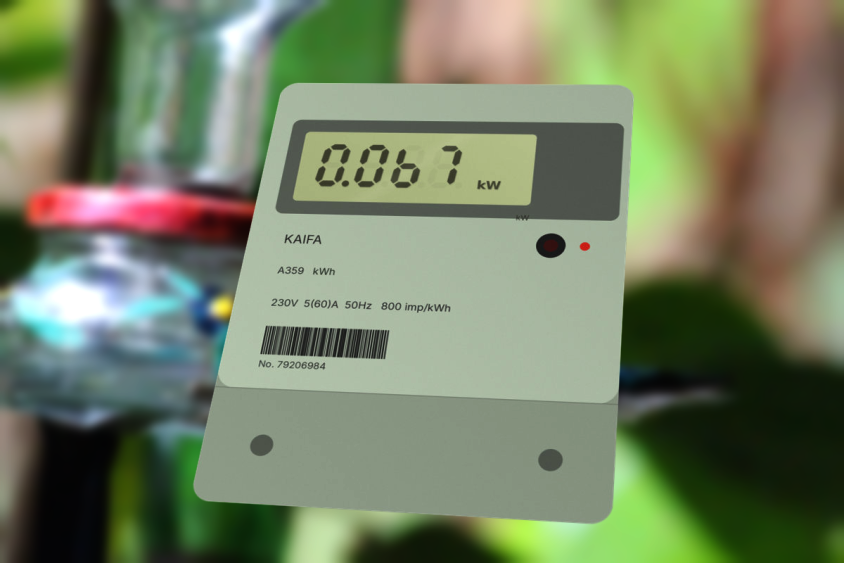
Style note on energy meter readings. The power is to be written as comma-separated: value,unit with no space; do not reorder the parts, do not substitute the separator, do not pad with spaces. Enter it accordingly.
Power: 0.067,kW
